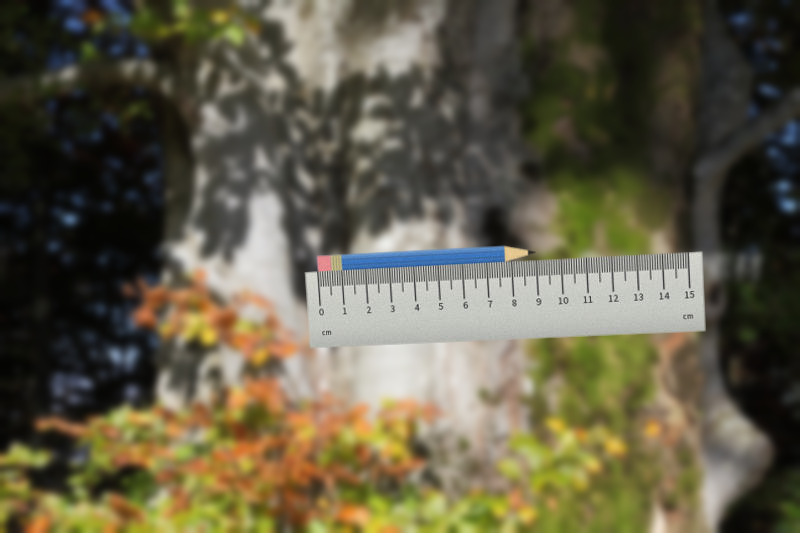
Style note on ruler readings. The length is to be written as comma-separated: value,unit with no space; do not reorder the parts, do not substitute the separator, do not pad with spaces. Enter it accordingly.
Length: 9,cm
